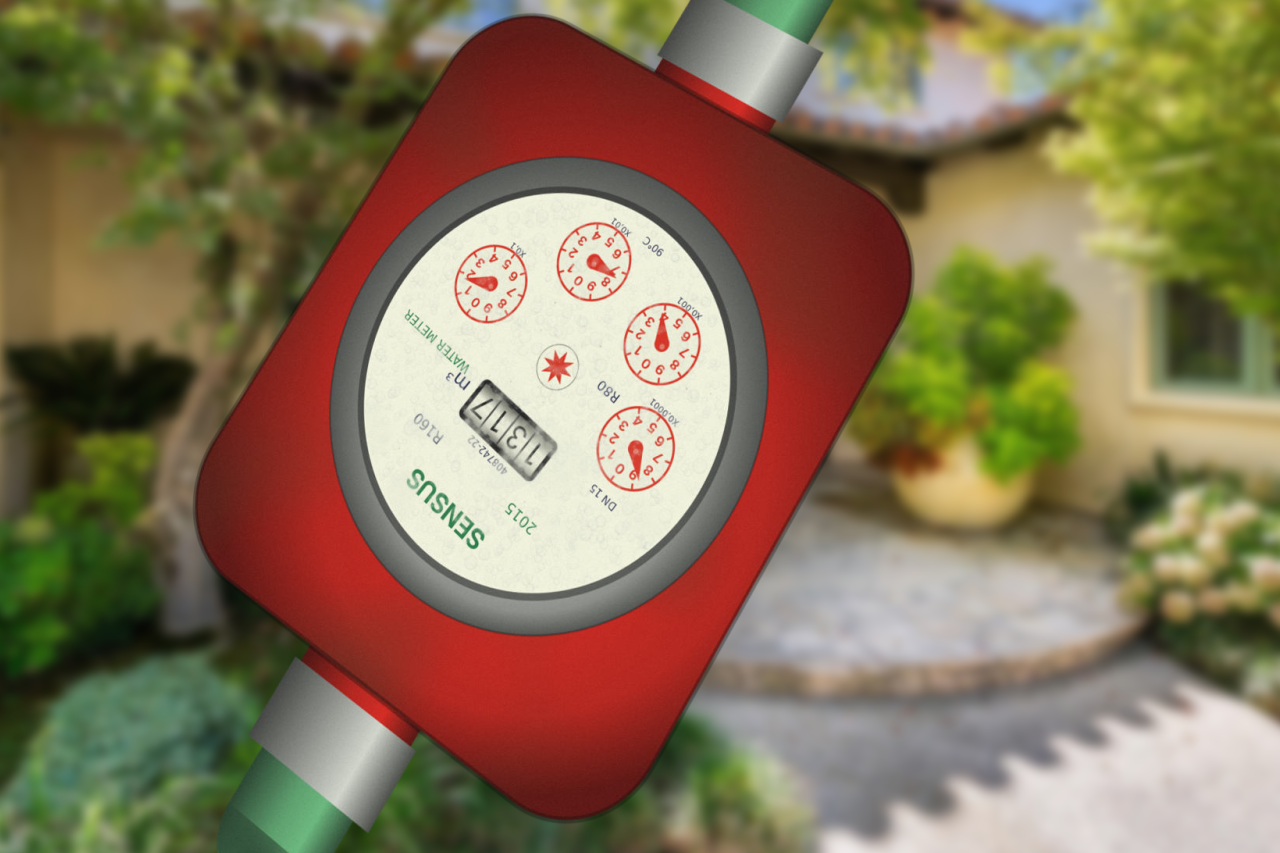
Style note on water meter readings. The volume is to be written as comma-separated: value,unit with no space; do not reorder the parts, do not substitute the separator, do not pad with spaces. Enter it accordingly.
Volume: 1317.1738,m³
